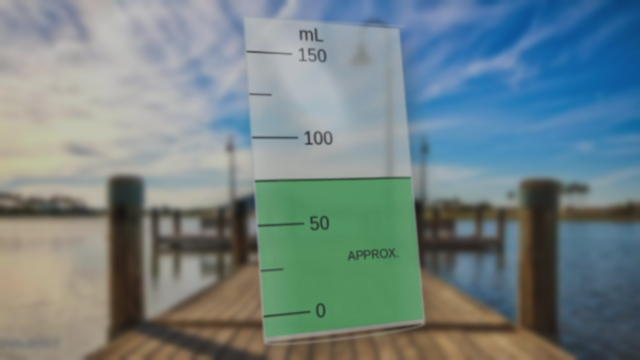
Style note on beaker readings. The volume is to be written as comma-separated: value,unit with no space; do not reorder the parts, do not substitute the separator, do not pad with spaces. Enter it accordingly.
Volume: 75,mL
